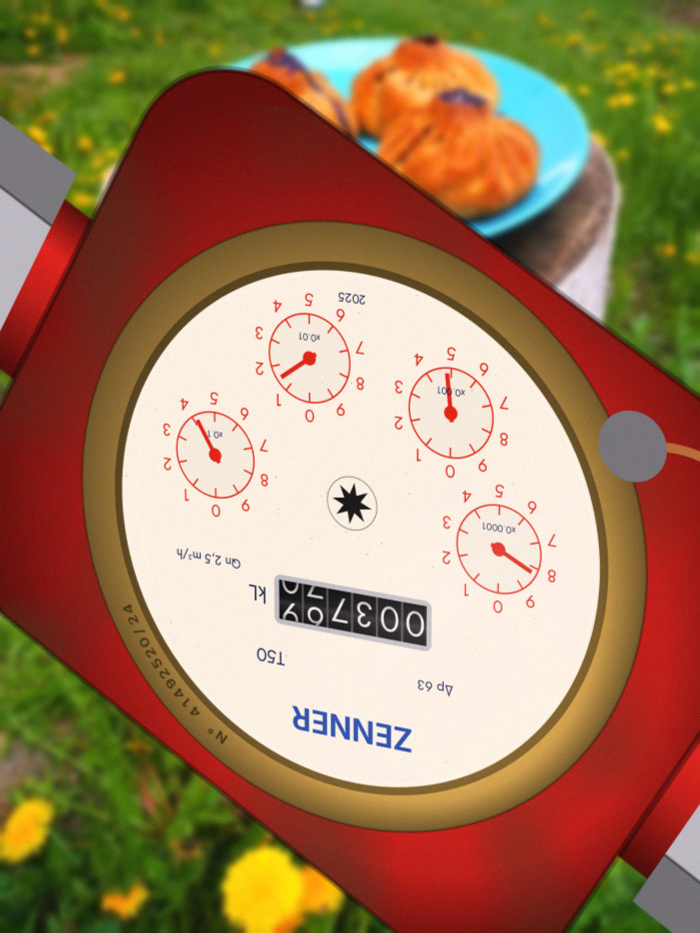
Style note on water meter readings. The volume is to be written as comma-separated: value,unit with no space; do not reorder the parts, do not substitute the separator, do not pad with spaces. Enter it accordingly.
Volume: 3769.4148,kL
